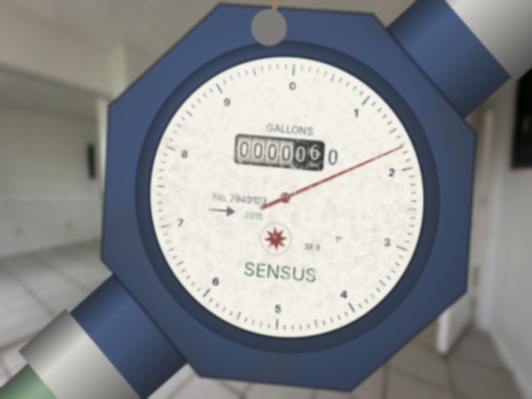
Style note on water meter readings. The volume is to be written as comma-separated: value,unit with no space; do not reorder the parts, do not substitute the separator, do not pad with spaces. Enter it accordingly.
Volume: 61.7,gal
